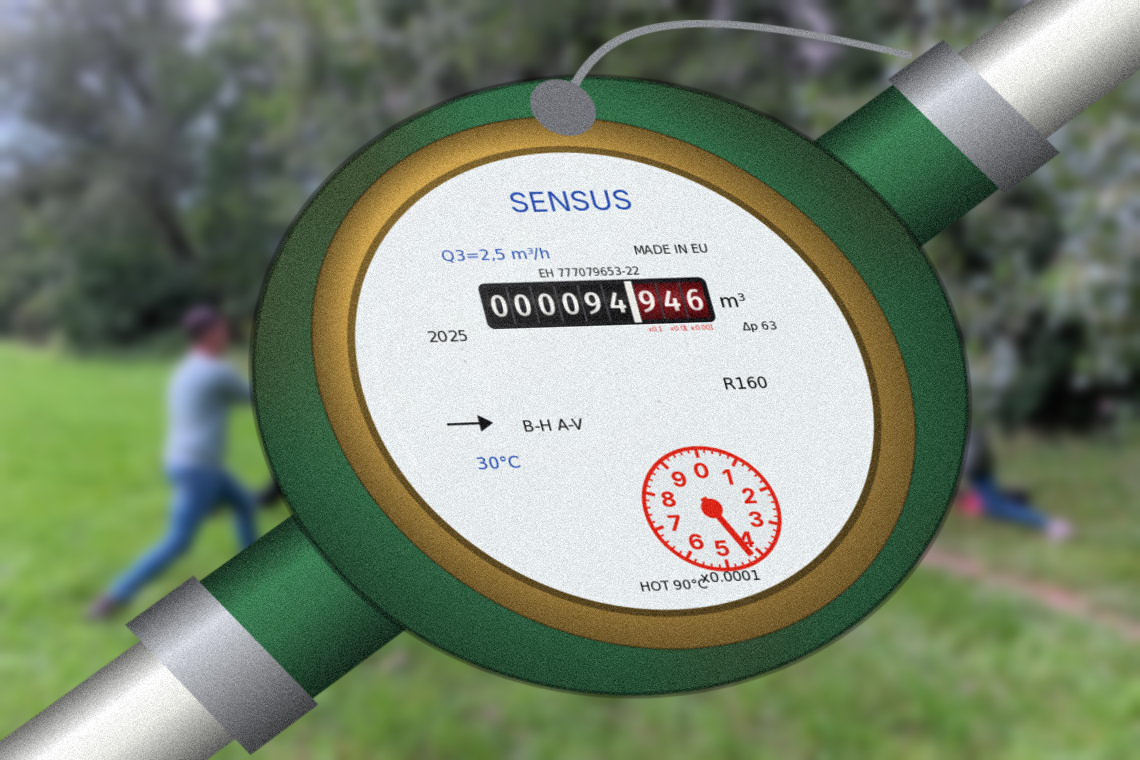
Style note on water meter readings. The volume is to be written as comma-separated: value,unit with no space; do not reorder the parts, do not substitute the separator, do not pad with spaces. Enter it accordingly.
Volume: 94.9464,m³
